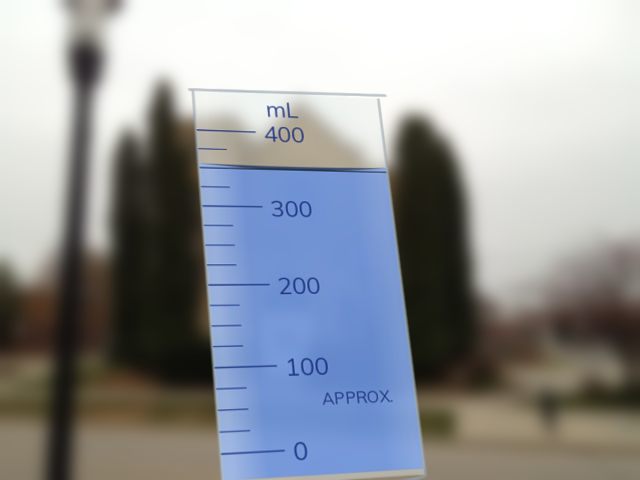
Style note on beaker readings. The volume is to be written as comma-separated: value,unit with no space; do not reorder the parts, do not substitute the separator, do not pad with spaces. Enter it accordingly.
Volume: 350,mL
